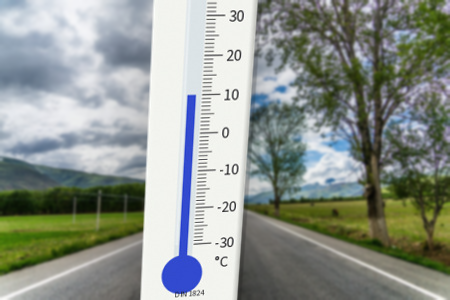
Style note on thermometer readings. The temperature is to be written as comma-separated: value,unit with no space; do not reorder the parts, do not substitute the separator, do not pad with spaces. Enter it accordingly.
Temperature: 10,°C
